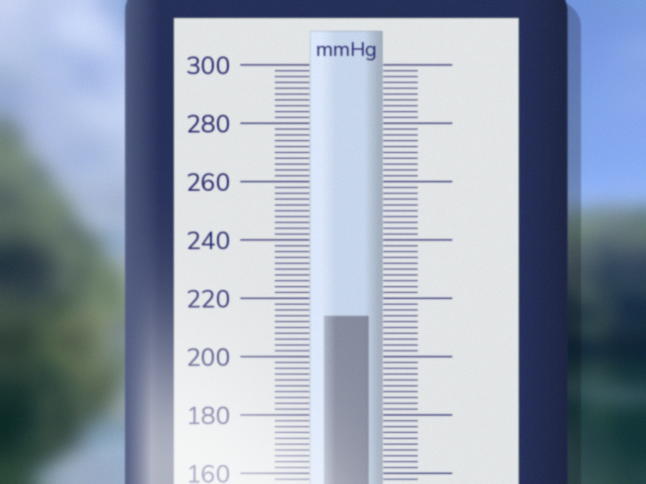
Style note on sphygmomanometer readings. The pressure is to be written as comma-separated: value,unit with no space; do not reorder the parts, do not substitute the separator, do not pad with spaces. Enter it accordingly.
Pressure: 214,mmHg
